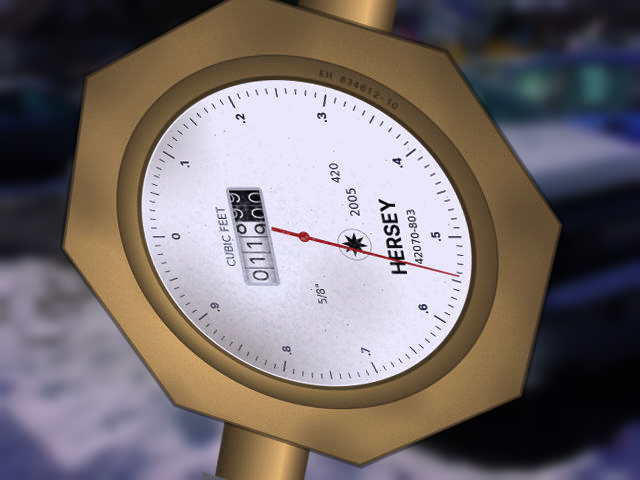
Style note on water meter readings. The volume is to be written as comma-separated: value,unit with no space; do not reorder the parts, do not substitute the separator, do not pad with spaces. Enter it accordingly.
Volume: 11899.54,ft³
